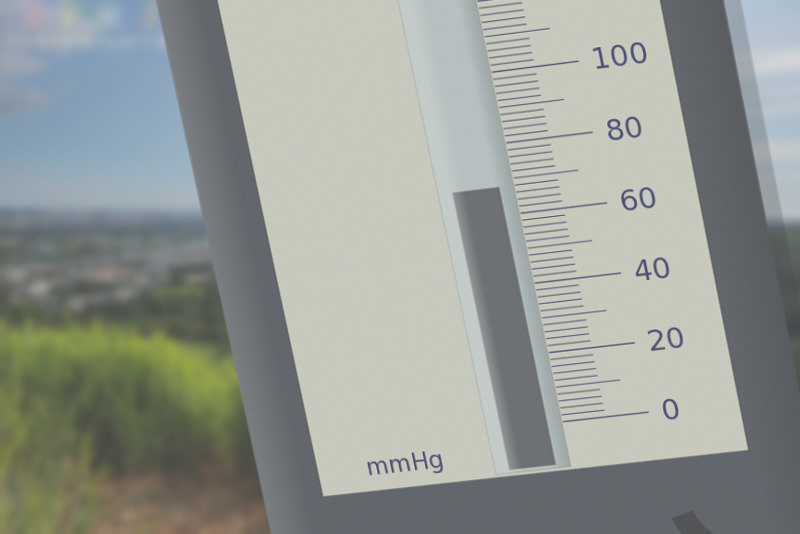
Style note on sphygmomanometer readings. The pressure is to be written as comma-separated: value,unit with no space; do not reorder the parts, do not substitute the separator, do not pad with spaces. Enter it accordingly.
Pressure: 68,mmHg
